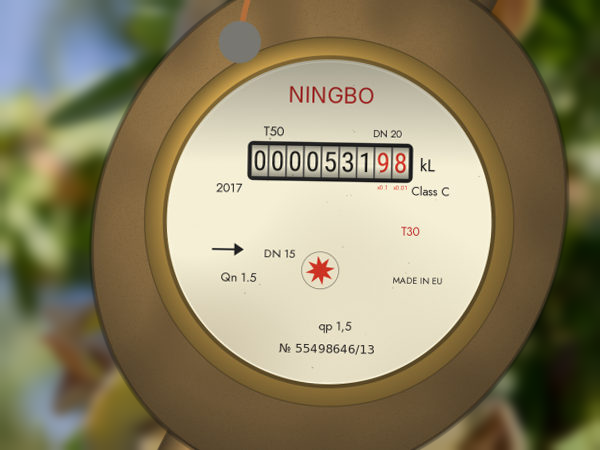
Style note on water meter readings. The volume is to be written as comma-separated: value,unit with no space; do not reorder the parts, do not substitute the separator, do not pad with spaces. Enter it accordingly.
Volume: 531.98,kL
